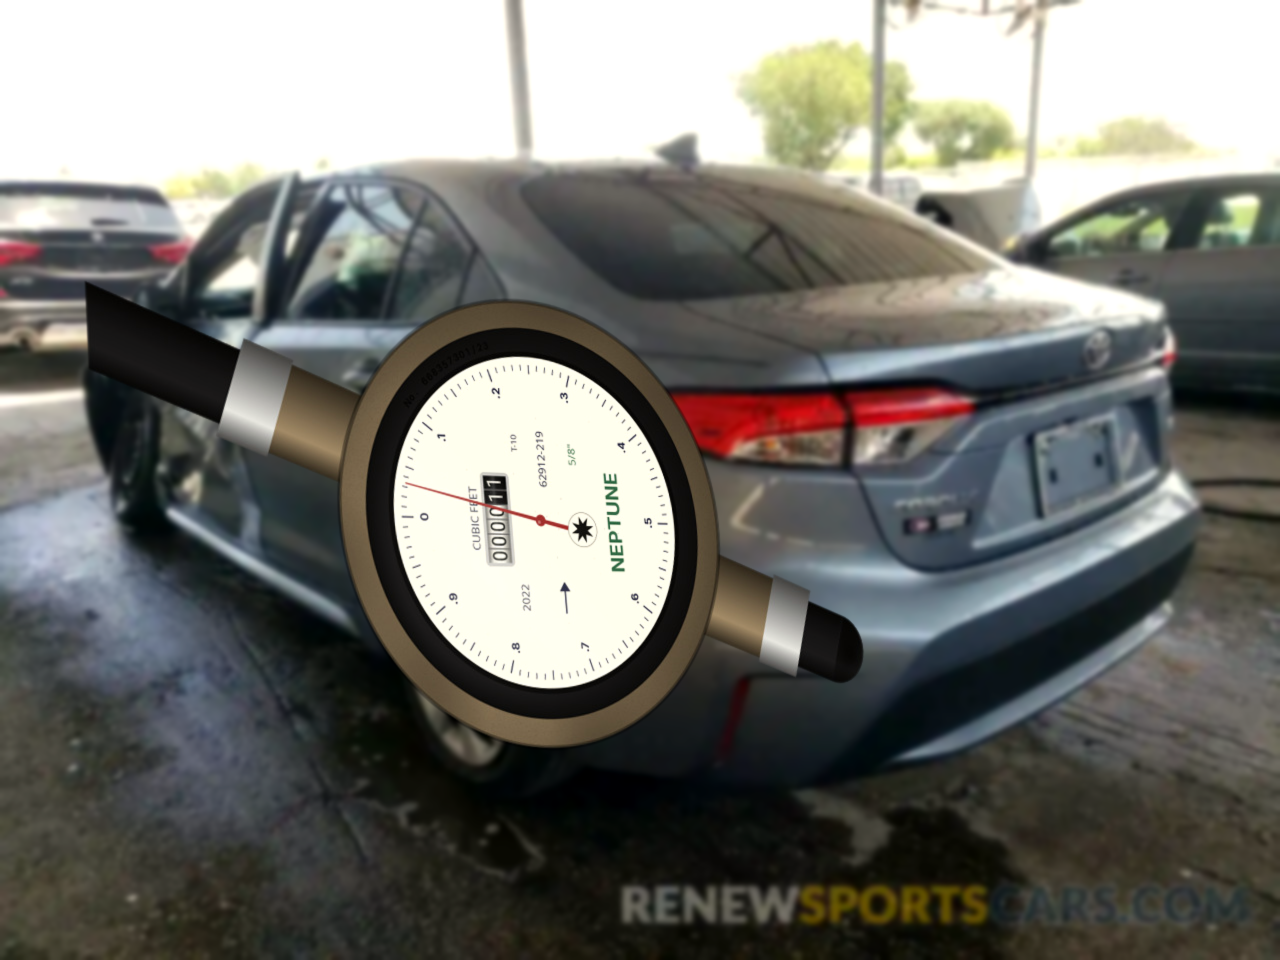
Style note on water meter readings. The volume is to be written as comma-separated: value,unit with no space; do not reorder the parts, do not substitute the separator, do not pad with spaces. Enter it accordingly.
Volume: 11.03,ft³
